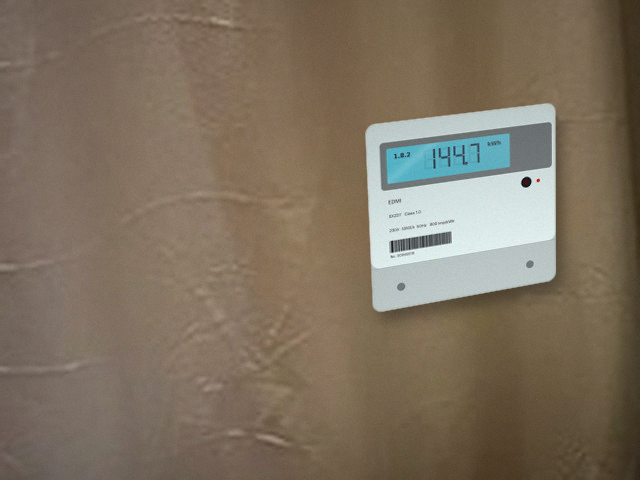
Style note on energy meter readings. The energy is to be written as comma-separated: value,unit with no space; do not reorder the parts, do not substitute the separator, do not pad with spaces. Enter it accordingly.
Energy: 144.7,kWh
